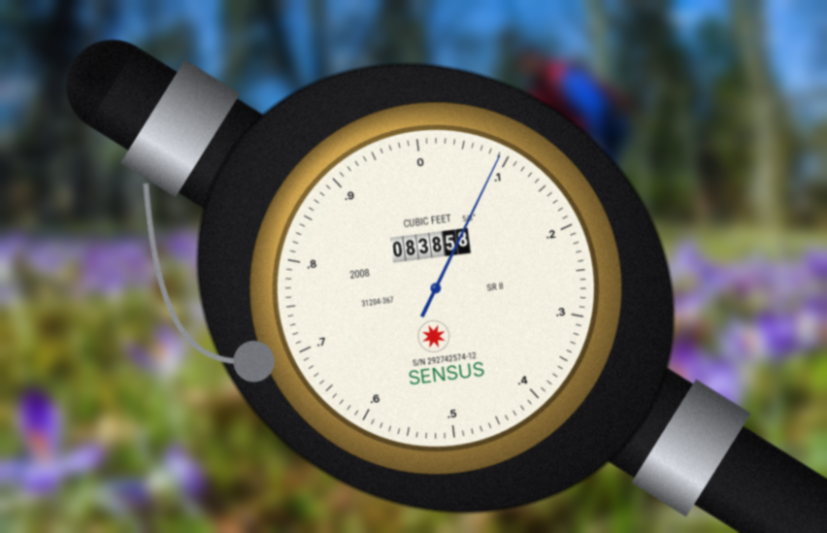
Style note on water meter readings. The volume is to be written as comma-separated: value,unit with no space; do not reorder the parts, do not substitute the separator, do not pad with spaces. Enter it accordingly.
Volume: 83858.09,ft³
